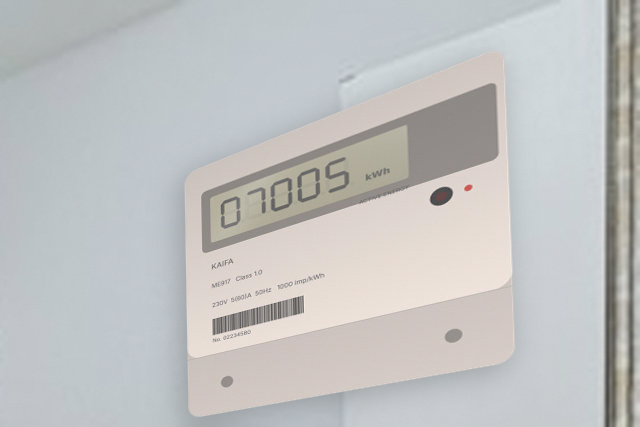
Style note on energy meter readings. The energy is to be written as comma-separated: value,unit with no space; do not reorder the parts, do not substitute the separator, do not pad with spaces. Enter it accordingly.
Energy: 7005,kWh
